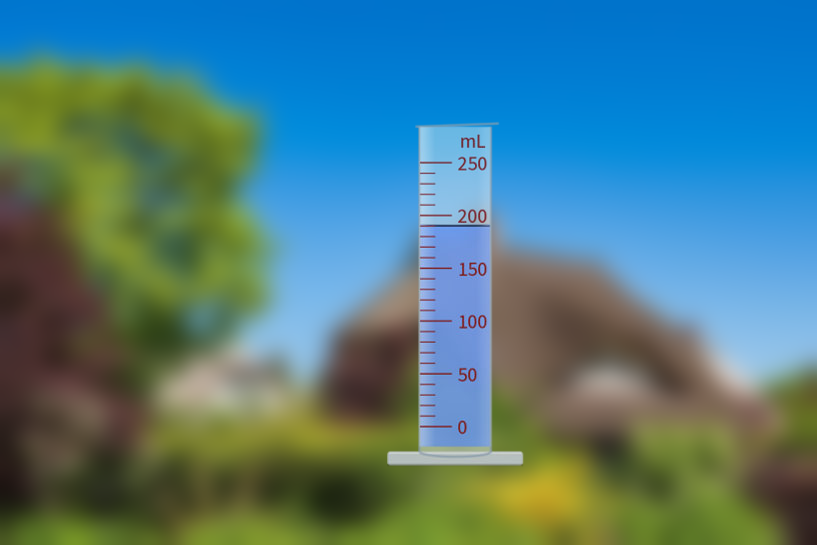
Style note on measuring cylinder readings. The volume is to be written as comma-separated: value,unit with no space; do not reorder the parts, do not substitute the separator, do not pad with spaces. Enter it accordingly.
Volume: 190,mL
